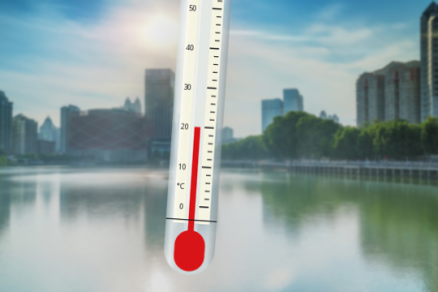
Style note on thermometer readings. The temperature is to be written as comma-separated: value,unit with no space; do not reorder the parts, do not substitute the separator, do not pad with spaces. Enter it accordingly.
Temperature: 20,°C
